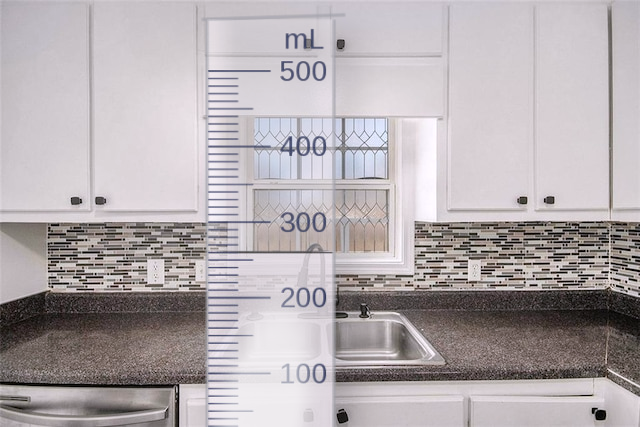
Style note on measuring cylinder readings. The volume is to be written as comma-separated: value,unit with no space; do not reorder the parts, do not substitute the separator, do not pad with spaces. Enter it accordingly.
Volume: 260,mL
